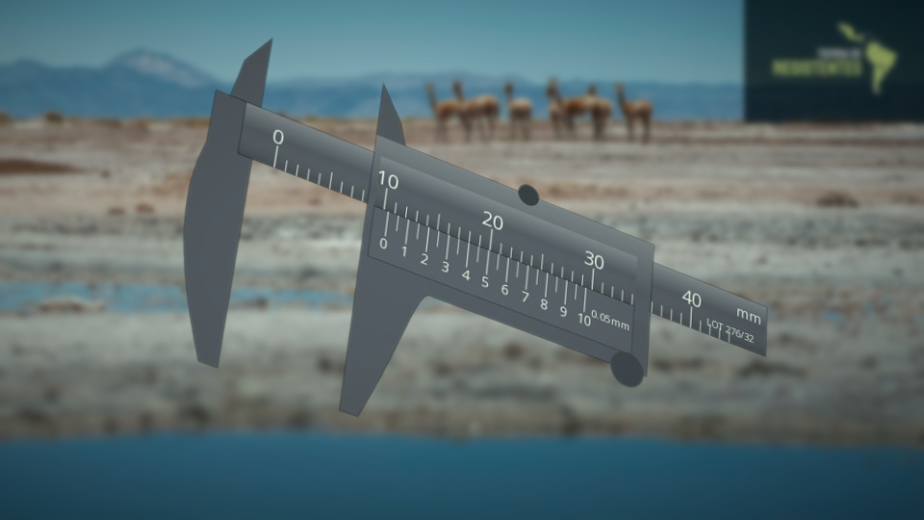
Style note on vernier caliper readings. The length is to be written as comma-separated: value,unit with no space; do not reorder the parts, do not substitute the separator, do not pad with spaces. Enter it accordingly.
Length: 10.4,mm
